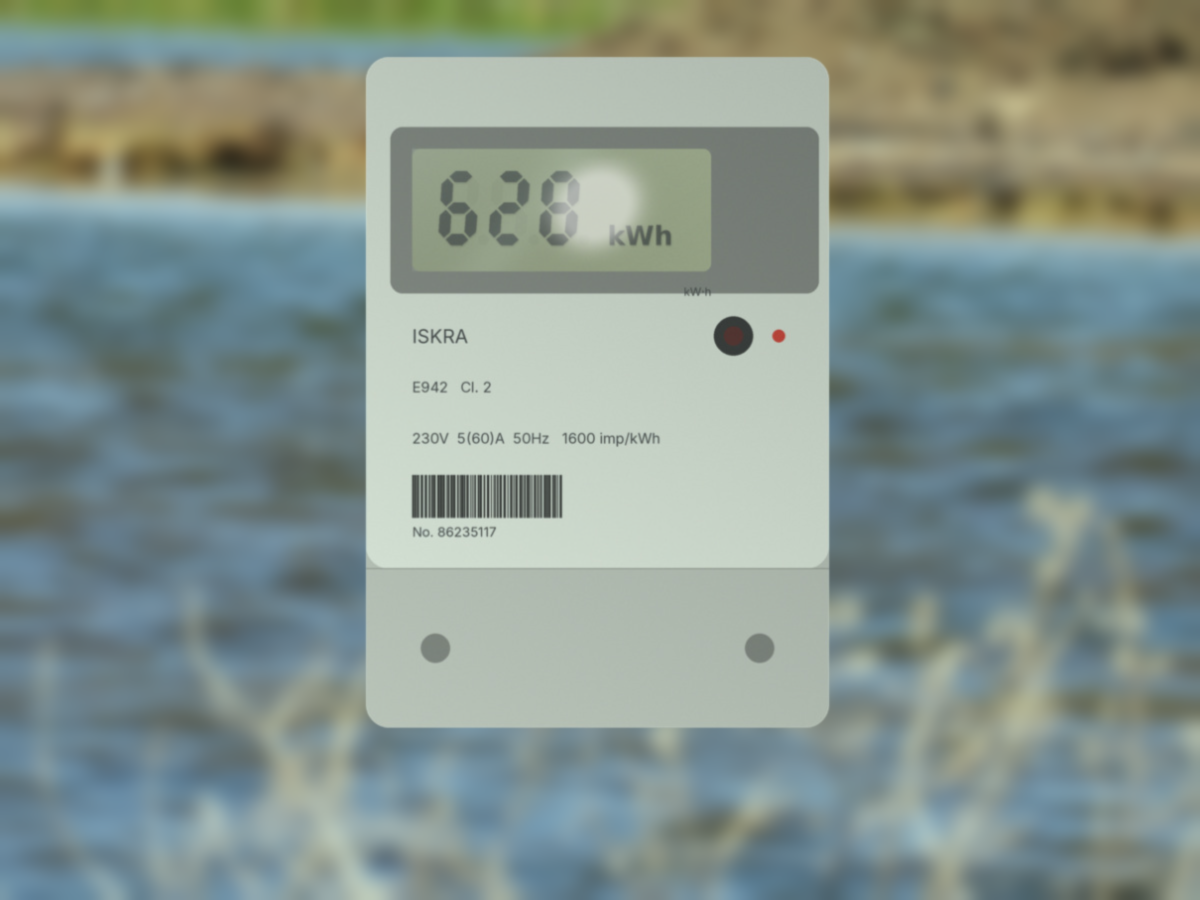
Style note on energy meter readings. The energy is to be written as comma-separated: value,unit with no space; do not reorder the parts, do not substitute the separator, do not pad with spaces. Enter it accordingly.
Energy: 628,kWh
